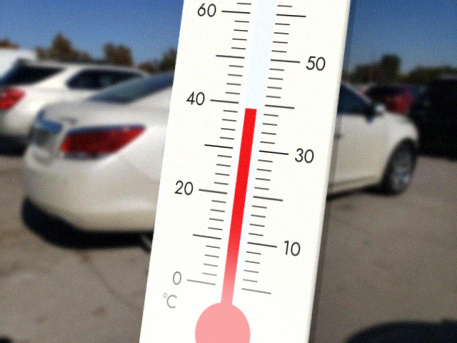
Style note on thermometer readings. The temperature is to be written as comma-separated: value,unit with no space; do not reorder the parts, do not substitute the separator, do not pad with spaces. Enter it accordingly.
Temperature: 39,°C
